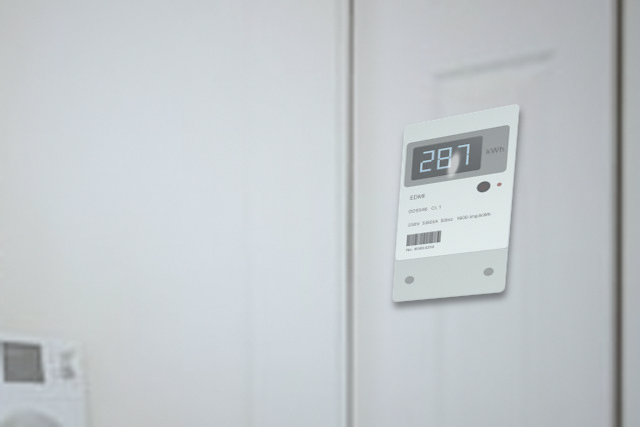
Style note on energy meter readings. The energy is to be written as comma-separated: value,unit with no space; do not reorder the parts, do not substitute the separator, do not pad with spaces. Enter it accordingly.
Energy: 287,kWh
